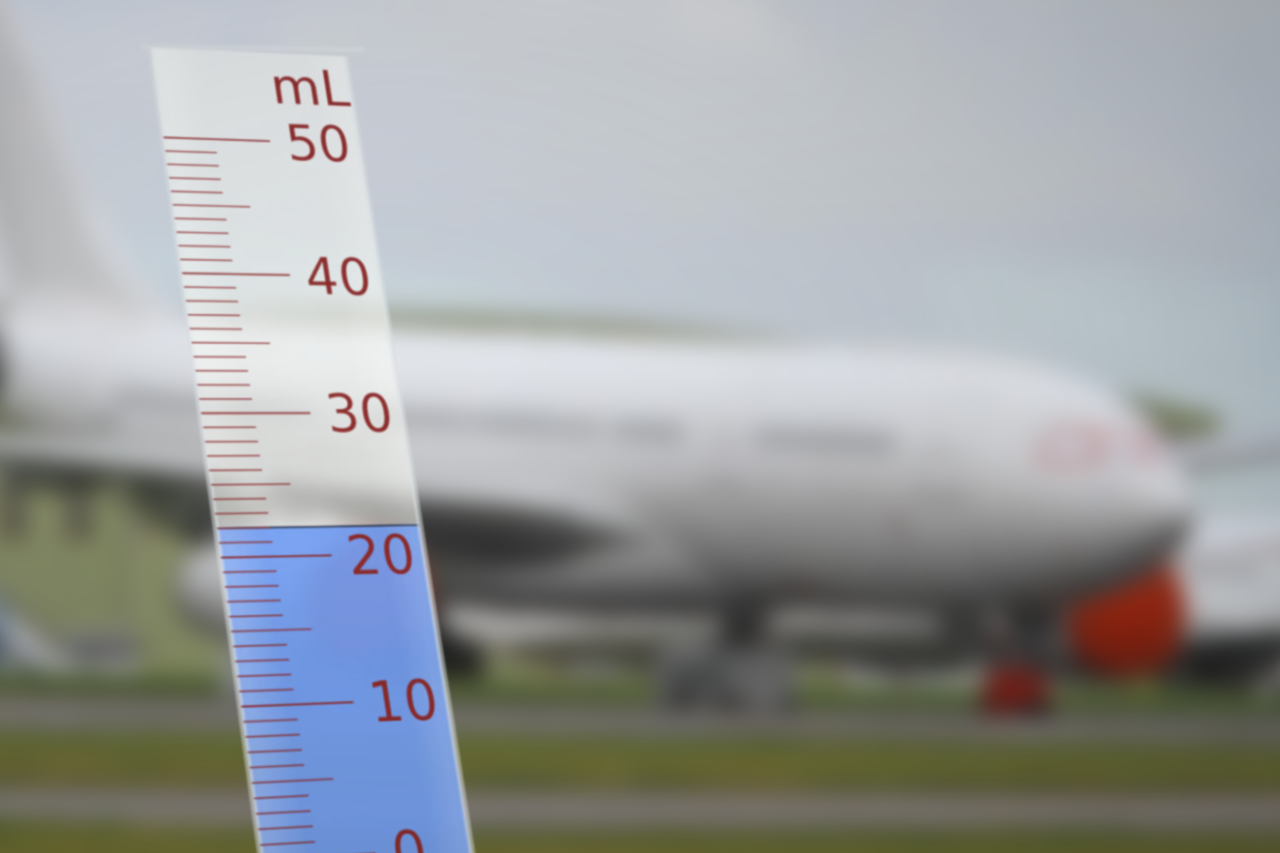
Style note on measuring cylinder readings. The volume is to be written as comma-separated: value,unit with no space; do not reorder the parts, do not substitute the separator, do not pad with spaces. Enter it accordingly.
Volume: 22,mL
